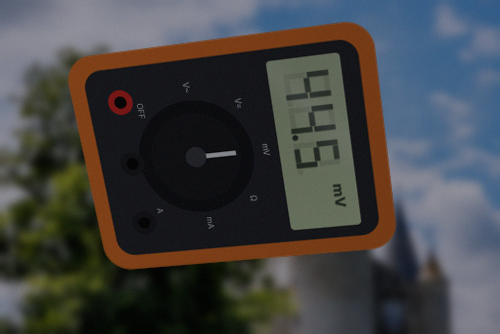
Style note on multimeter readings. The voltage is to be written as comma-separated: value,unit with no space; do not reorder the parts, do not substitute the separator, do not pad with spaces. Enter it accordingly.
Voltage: 44.5,mV
